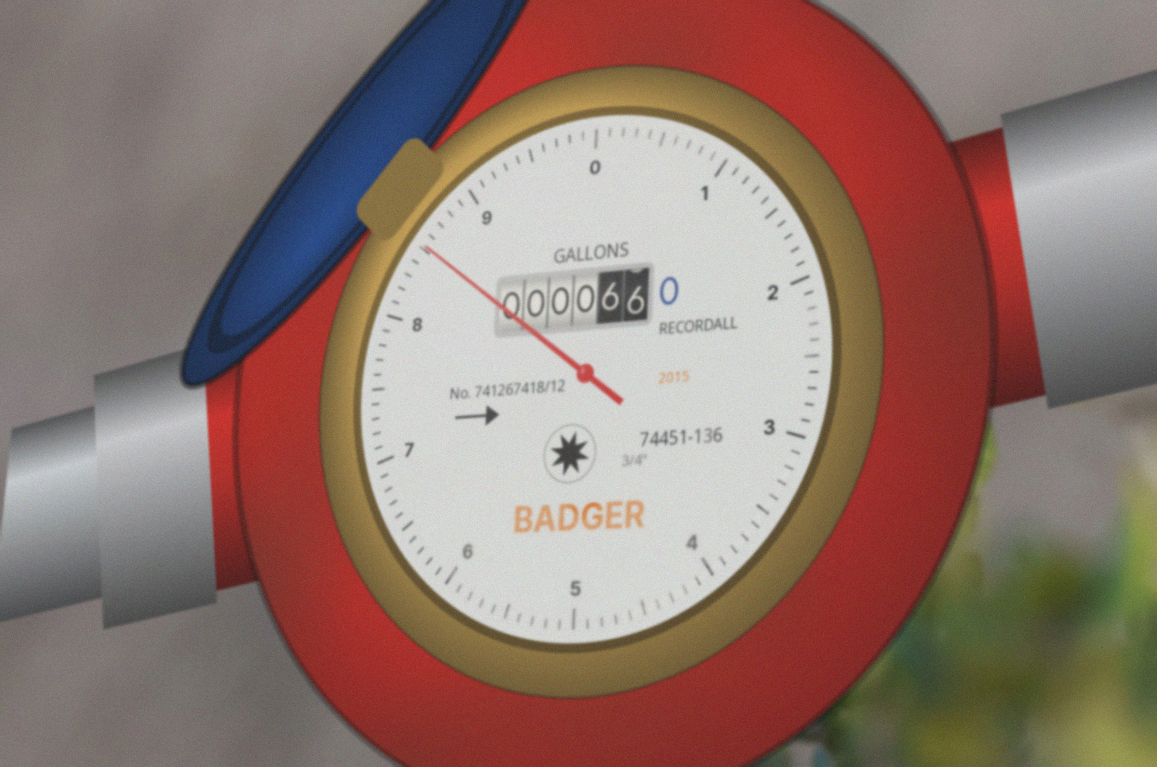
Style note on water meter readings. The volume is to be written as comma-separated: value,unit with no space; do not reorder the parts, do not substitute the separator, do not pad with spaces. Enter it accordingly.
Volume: 658.5,gal
